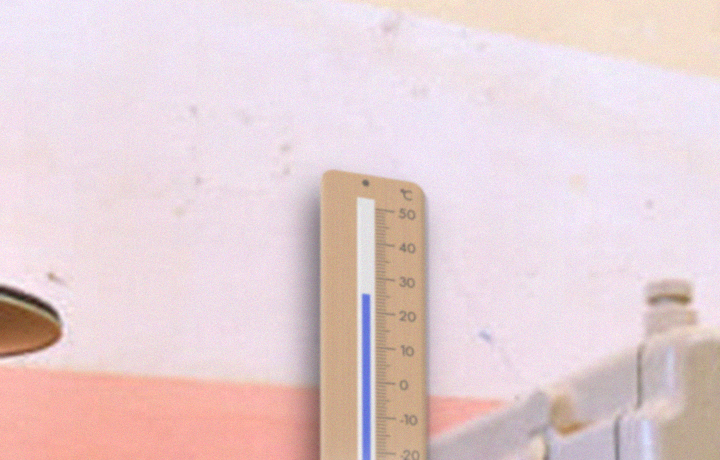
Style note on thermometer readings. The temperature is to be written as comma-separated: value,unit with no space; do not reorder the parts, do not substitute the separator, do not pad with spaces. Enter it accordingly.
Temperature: 25,°C
